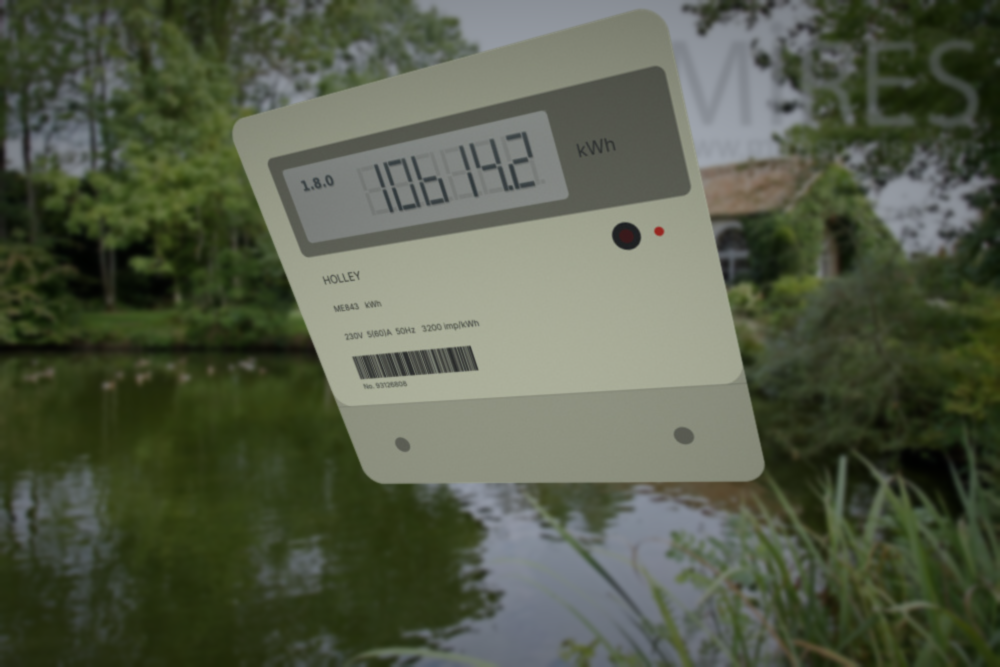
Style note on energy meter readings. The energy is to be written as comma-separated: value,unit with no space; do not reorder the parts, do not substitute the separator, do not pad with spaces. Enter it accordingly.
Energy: 10614.2,kWh
